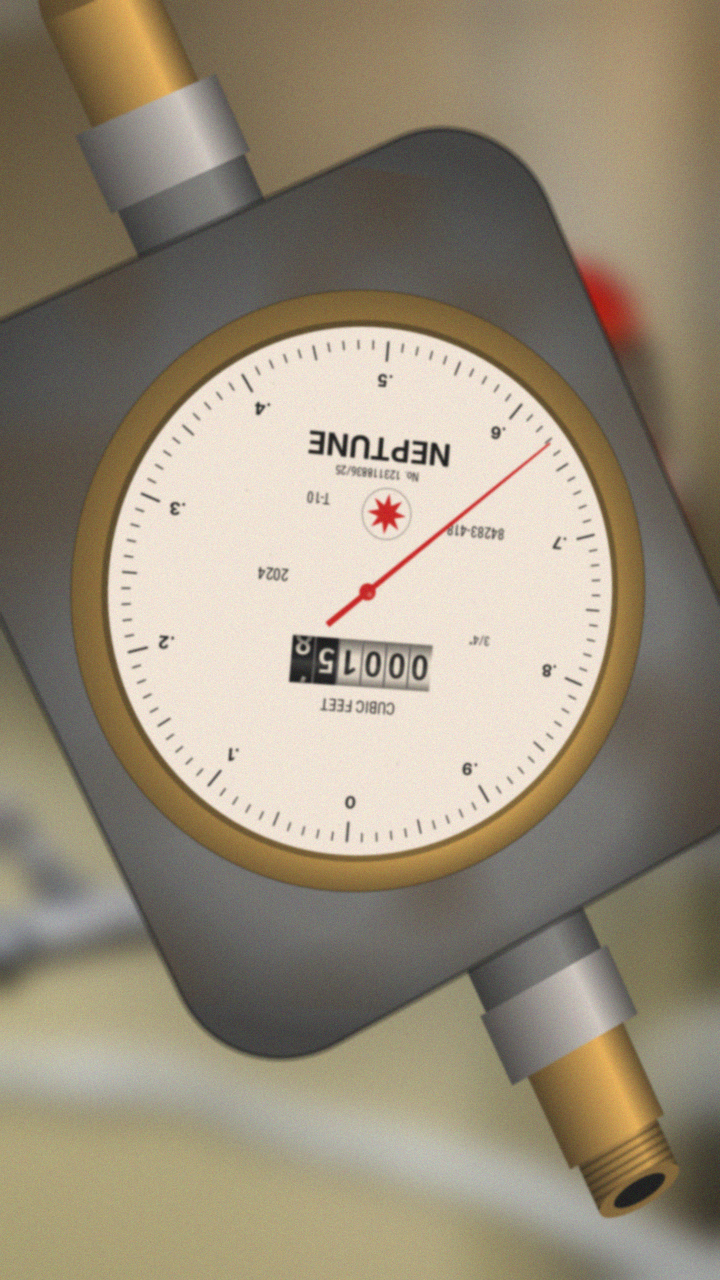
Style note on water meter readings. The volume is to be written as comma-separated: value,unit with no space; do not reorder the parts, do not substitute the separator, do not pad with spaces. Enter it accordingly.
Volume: 157.63,ft³
